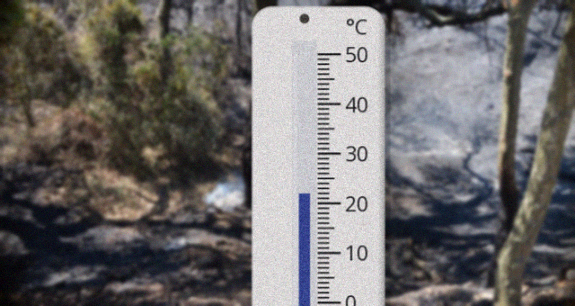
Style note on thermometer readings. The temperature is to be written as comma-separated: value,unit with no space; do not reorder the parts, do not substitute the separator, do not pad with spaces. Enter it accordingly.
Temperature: 22,°C
